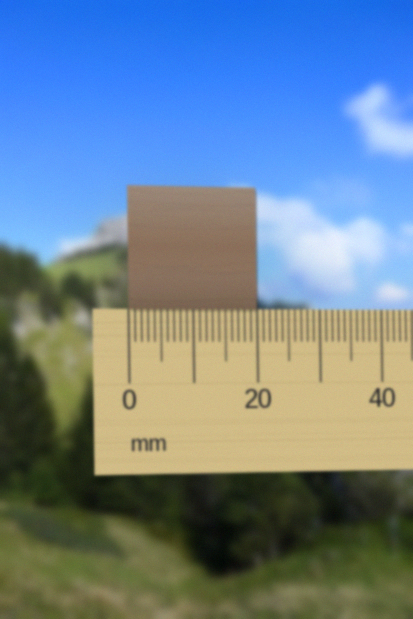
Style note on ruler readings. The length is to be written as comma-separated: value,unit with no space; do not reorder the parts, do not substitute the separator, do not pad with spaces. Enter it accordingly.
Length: 20,mm
